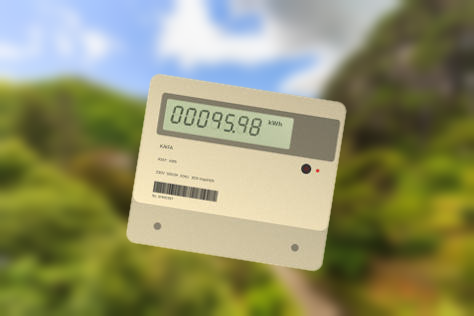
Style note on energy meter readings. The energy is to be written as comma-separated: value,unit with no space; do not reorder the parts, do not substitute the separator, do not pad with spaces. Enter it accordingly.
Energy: 95.98,kWh
